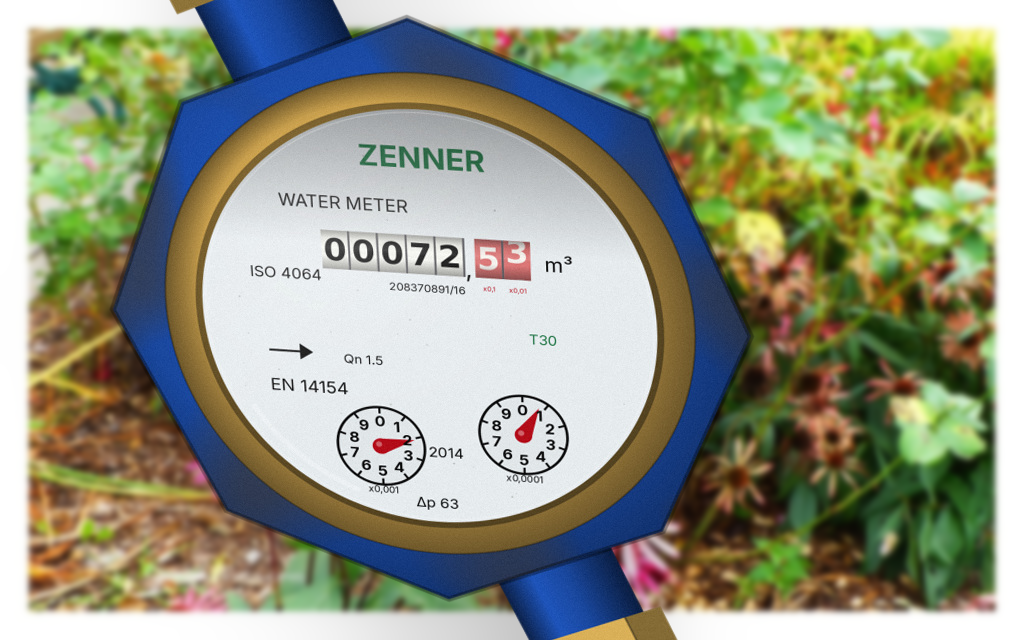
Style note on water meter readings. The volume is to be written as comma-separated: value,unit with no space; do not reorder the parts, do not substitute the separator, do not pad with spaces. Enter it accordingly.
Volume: 72.5320,m³
